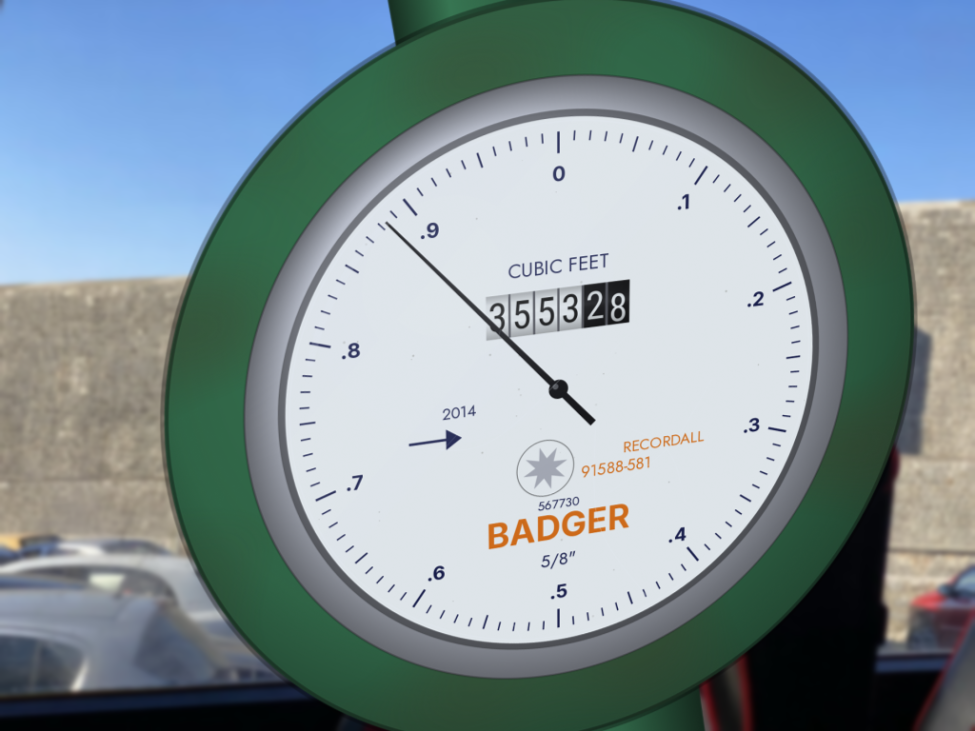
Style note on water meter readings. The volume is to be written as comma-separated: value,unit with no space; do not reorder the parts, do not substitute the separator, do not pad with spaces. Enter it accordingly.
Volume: 355327.88,ft³
